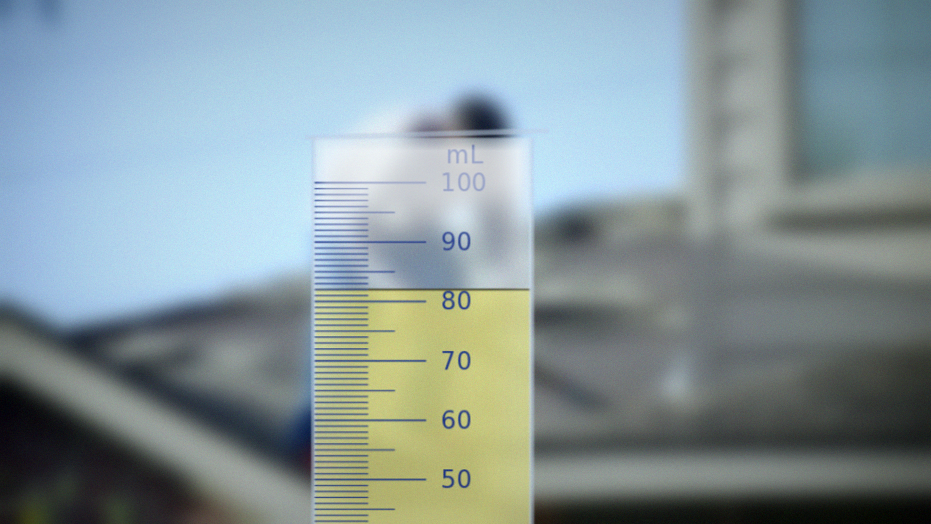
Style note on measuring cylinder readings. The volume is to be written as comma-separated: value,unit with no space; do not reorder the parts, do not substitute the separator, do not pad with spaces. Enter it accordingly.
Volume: 82,mL
